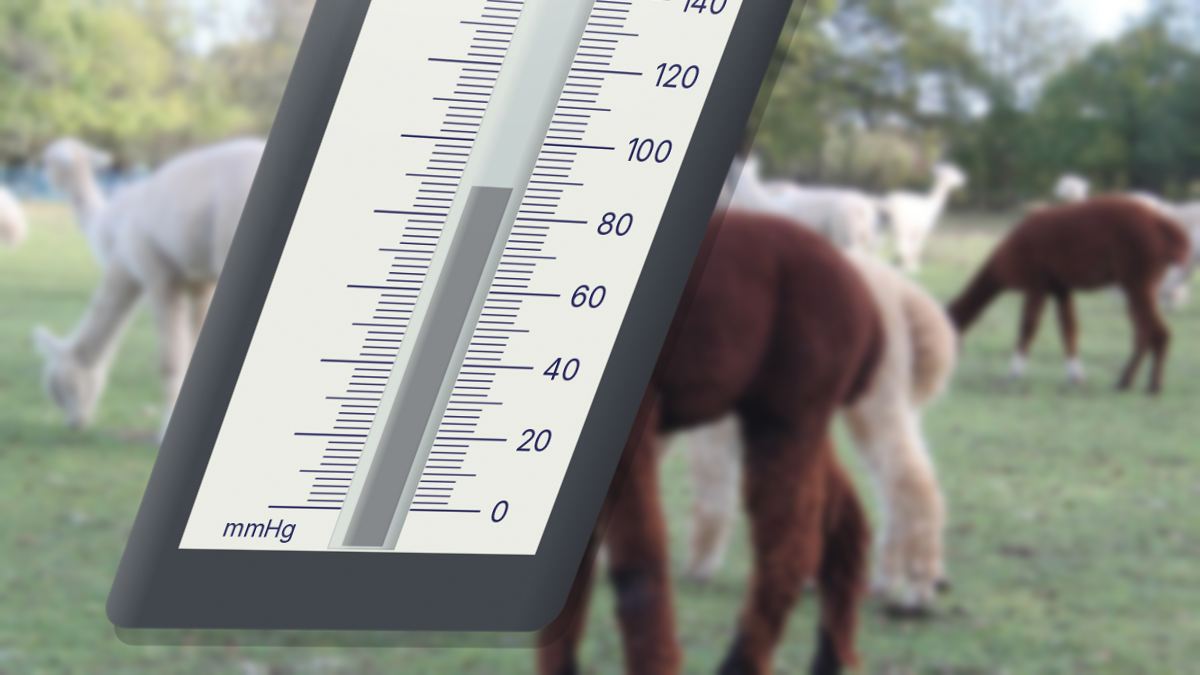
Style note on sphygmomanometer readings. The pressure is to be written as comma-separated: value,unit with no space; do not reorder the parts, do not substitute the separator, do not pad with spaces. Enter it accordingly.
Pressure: 88,mmHg
